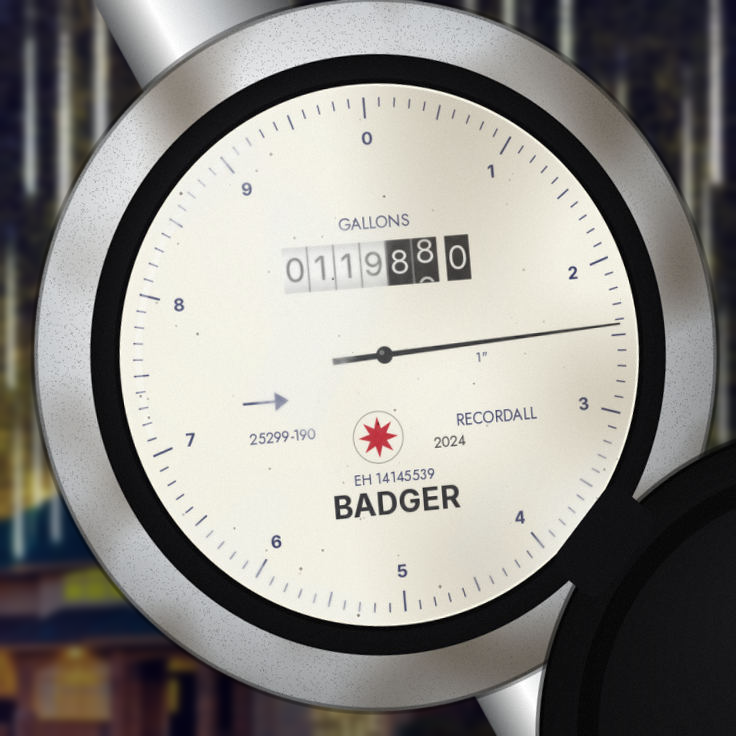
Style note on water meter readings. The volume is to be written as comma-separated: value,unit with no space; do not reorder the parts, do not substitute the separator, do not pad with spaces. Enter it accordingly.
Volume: 119882.4,gal
